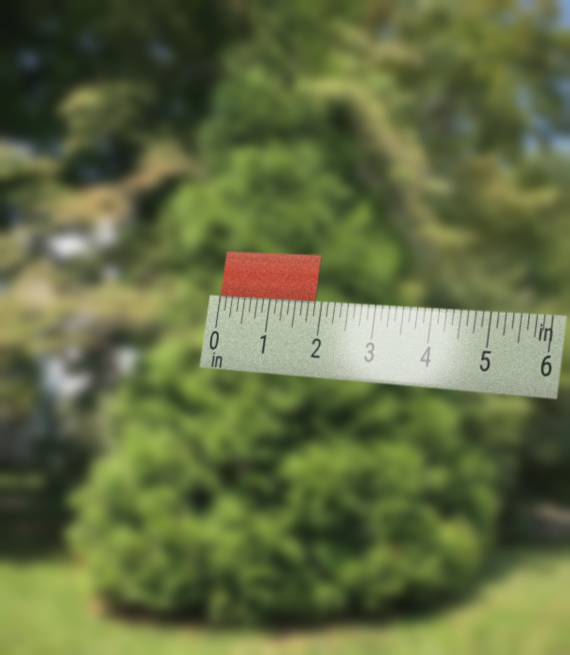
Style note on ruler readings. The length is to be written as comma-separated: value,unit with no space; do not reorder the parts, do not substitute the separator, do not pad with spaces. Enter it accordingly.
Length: 1.875,in
